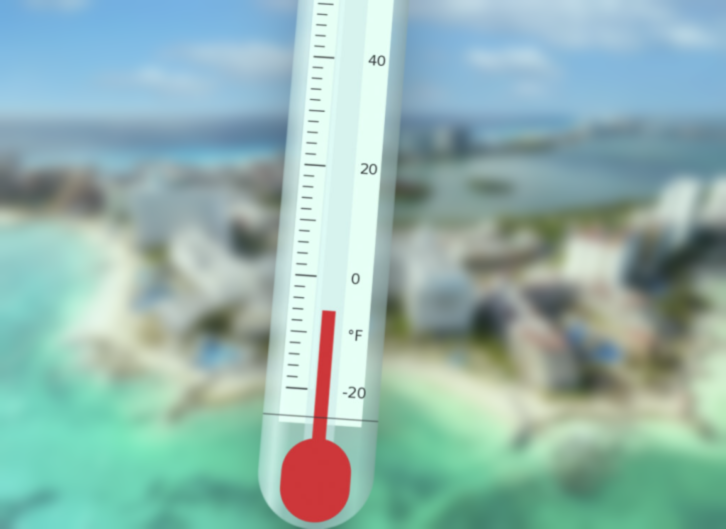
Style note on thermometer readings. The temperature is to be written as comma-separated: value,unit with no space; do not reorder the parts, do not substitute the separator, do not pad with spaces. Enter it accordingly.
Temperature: -6,°F
